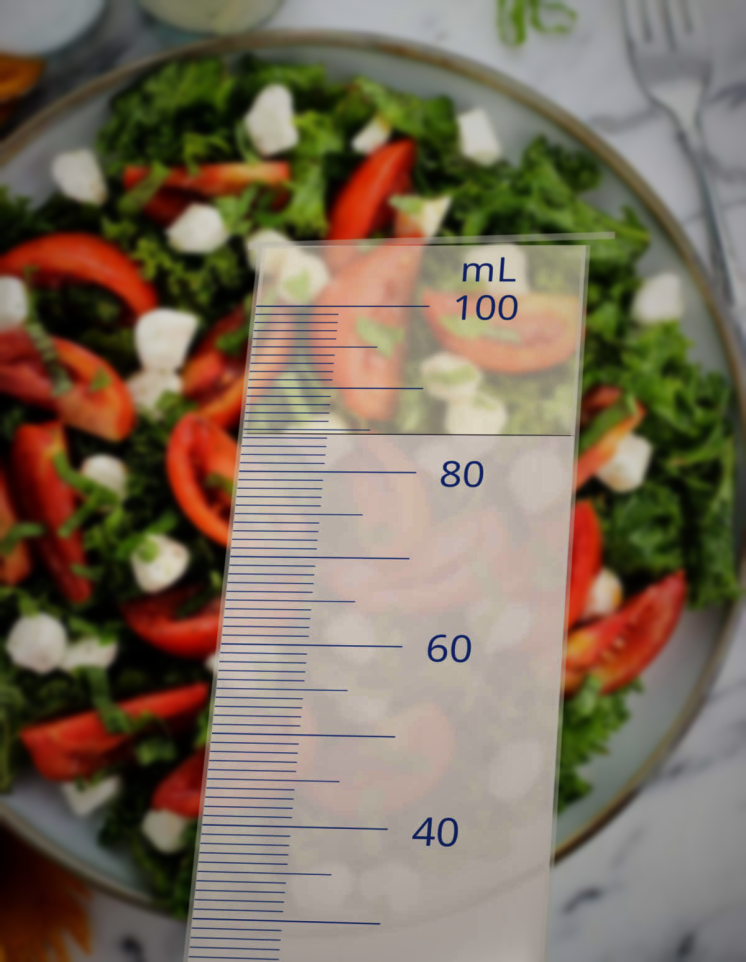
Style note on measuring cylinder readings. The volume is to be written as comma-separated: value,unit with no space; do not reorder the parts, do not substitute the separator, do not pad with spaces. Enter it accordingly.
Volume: 84.5,mL
